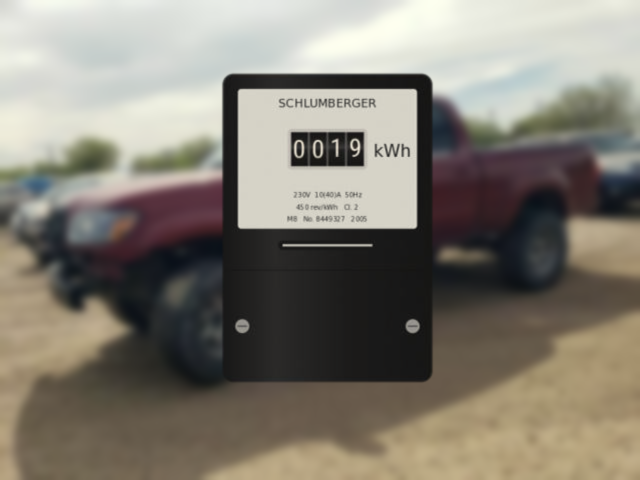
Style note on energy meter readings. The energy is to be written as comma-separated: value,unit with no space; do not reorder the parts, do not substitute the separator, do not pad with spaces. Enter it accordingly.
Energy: 19,kWh
